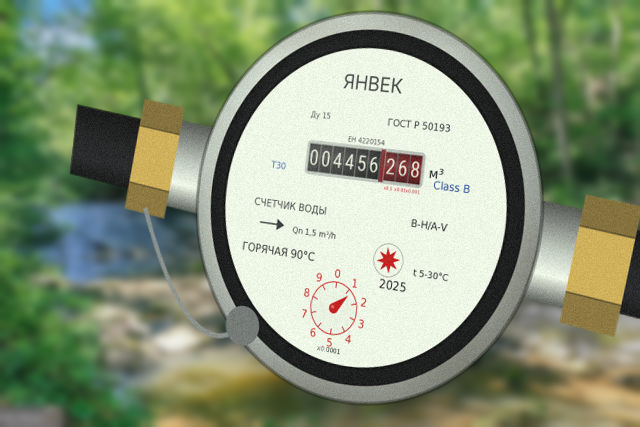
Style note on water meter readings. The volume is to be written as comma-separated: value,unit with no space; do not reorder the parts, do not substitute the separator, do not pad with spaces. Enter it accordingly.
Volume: 4456.2681,m³
